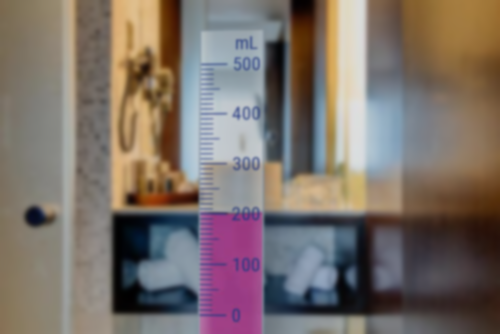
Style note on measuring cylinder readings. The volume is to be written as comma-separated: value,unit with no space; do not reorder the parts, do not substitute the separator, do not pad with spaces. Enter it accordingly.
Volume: 200,mL
